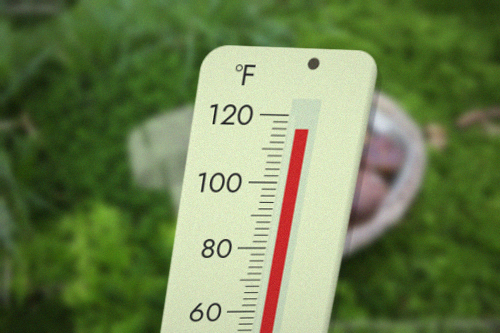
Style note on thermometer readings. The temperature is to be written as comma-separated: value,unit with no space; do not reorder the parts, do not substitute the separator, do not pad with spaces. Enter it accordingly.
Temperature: 116,°F
